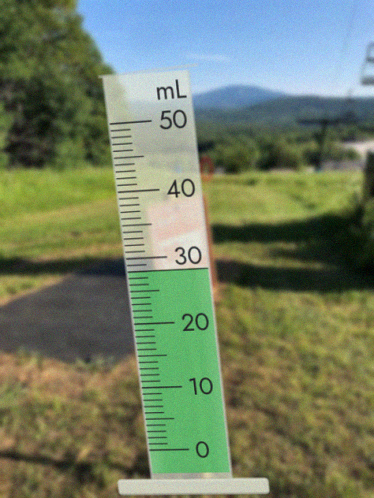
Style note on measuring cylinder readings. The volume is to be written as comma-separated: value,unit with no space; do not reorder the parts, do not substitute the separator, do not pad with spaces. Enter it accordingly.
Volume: 28,mL
